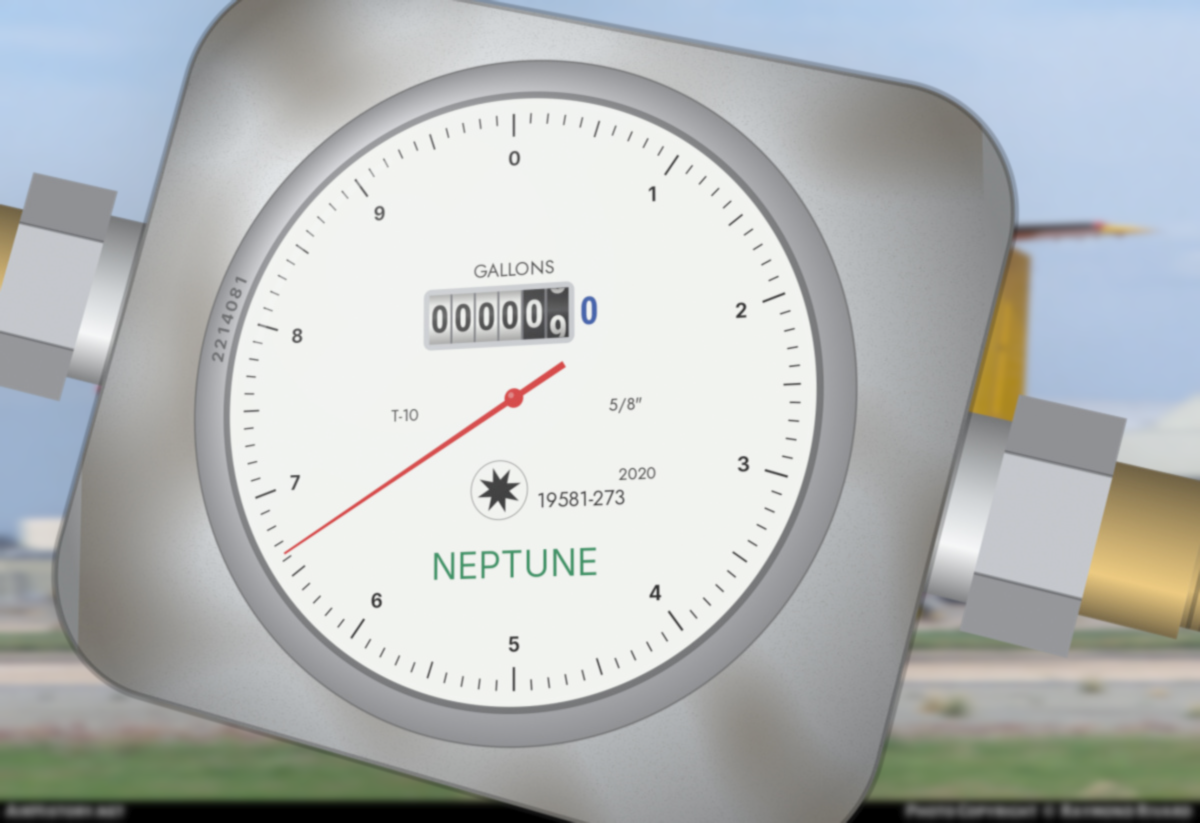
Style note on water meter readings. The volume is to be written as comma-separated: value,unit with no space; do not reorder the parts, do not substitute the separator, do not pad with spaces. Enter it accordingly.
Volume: 86.6,gal
